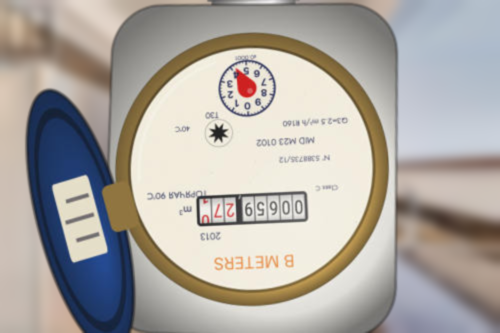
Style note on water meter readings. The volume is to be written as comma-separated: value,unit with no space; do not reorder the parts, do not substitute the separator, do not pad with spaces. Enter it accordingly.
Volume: 659.2704,m³
